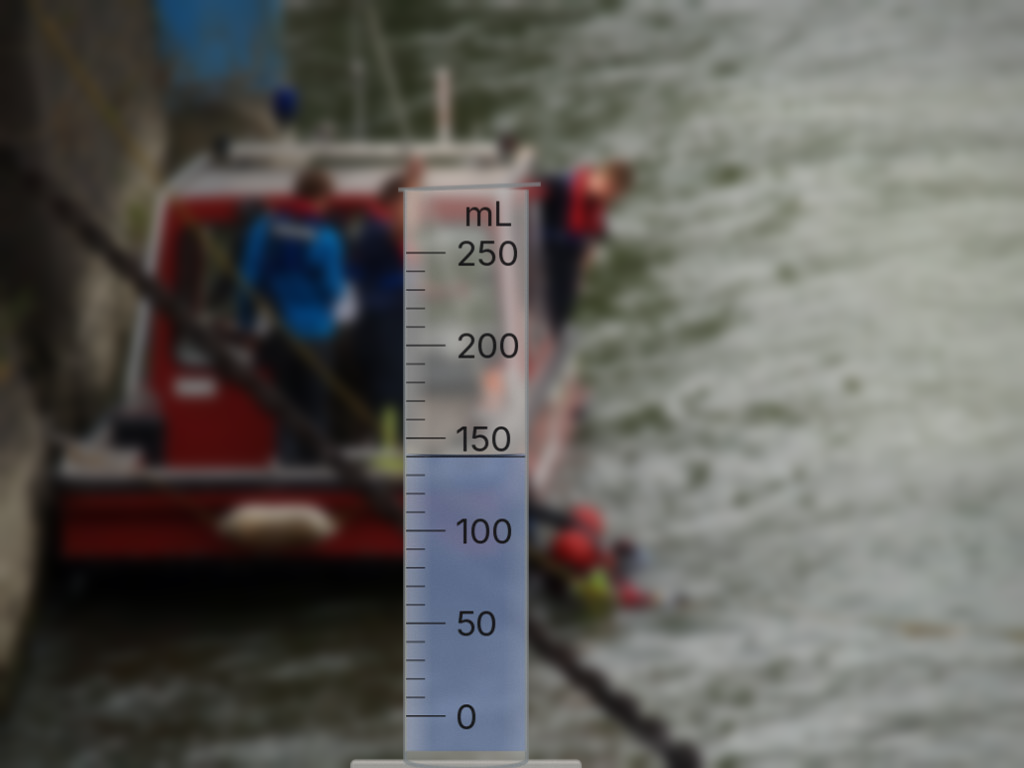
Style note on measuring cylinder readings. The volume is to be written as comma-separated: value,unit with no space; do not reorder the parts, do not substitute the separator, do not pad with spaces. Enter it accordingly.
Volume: 140,mL
